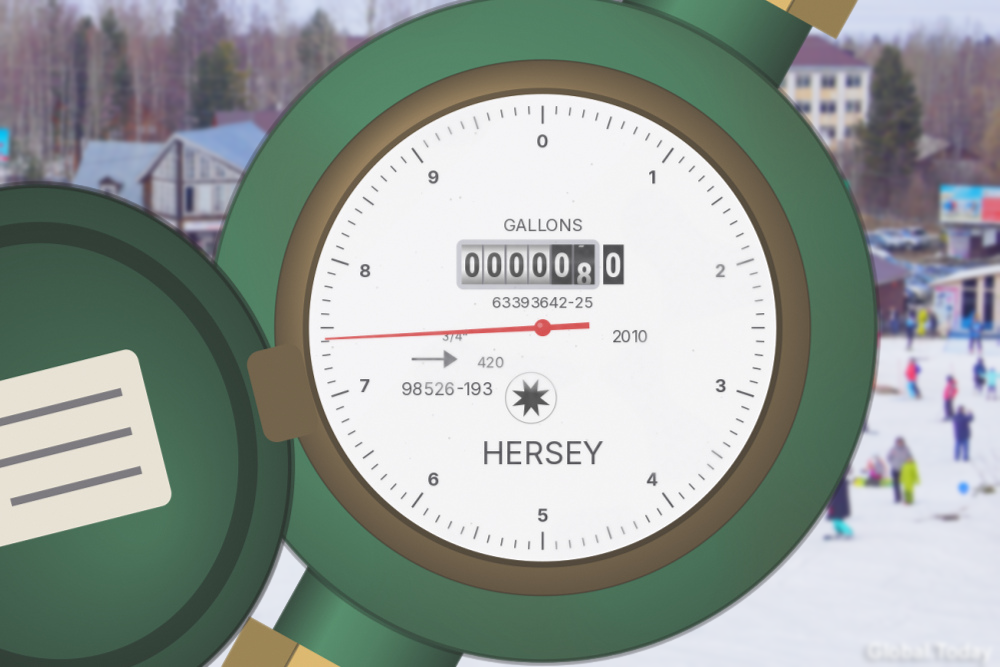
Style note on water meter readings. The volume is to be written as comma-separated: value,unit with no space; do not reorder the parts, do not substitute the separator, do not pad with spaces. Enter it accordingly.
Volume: 77.4,gal
